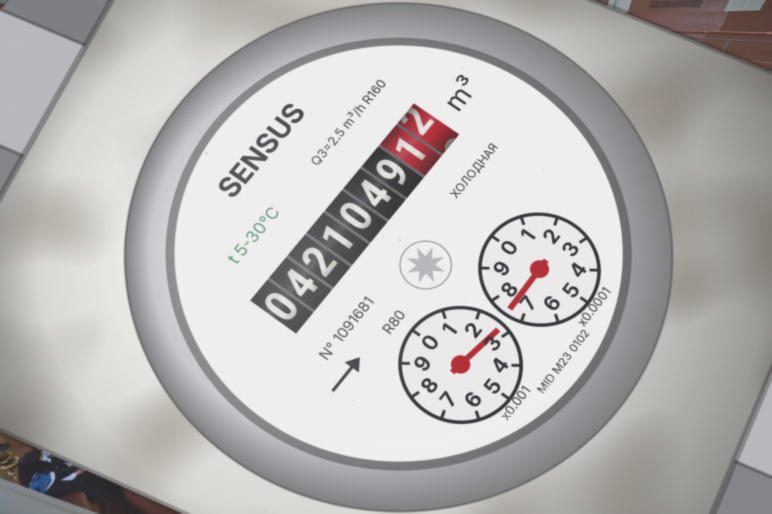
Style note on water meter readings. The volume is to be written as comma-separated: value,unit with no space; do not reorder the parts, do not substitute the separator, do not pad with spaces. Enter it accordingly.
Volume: 421049.1227,m³
